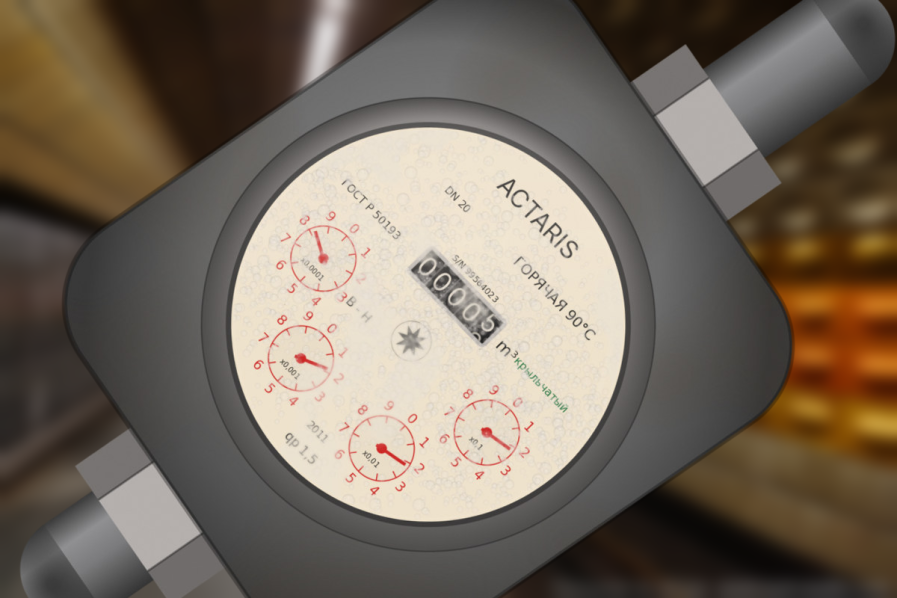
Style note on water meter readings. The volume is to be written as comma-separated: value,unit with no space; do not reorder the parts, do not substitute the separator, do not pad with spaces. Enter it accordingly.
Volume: 5.2218,m³
